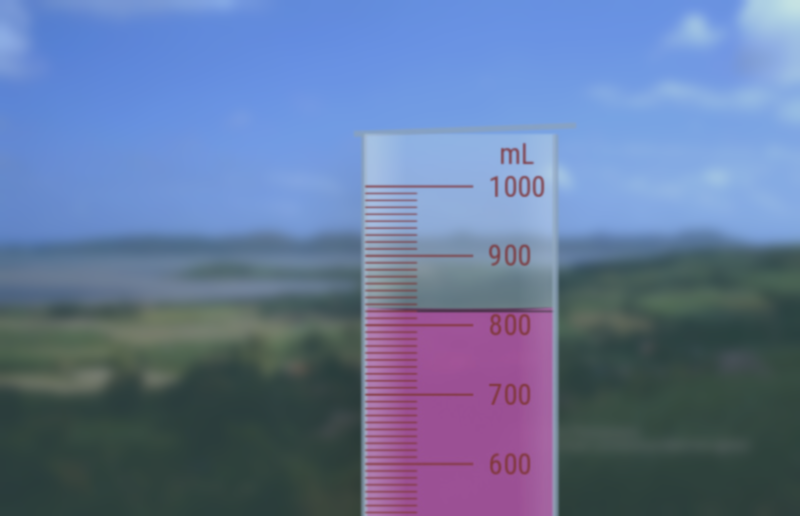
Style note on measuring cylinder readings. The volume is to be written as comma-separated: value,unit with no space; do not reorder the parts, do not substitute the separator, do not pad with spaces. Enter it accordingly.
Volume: 820,mL
